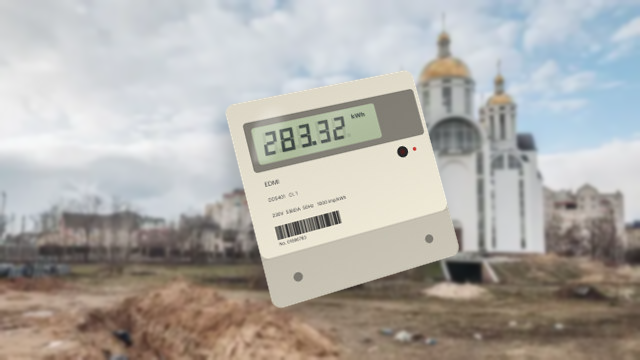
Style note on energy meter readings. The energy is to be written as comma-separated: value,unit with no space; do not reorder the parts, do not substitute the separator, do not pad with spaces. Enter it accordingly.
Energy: 283.32,kWh
